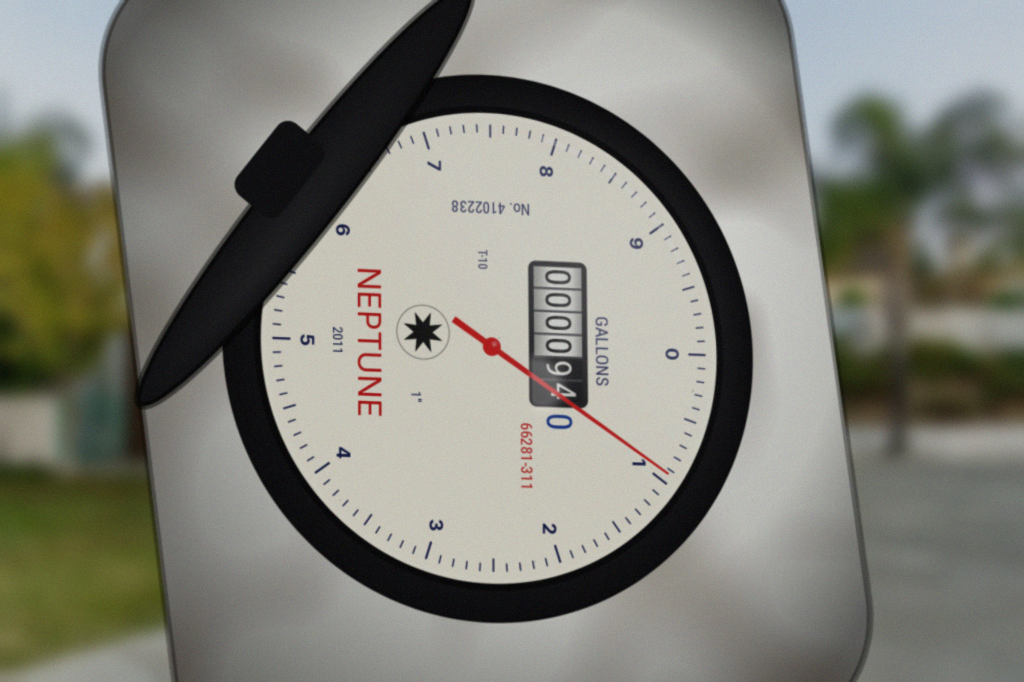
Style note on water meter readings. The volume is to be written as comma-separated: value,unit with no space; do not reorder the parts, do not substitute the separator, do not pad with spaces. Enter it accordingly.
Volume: 940.9,gal
